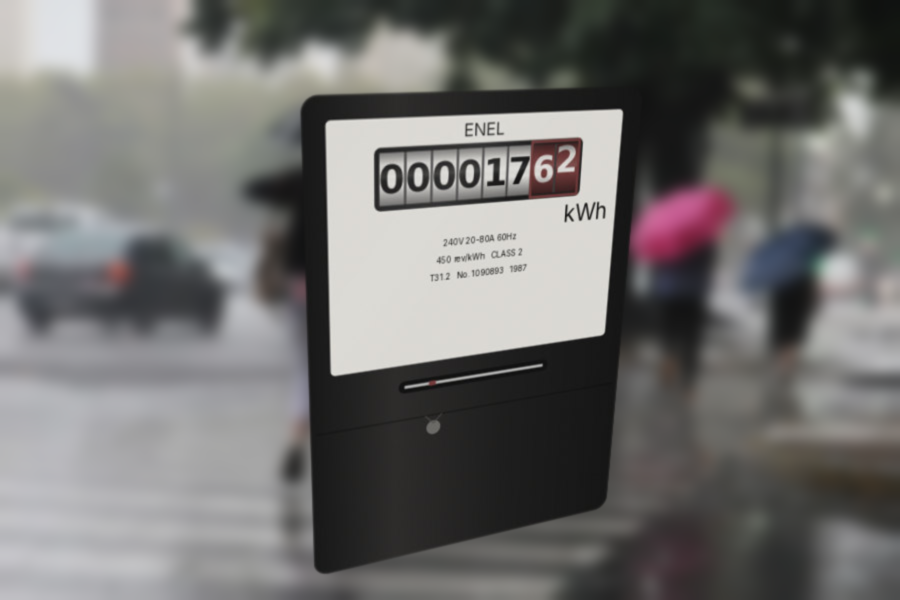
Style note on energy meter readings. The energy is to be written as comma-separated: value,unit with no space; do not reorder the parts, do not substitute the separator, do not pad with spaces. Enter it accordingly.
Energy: 17.62,kWh
